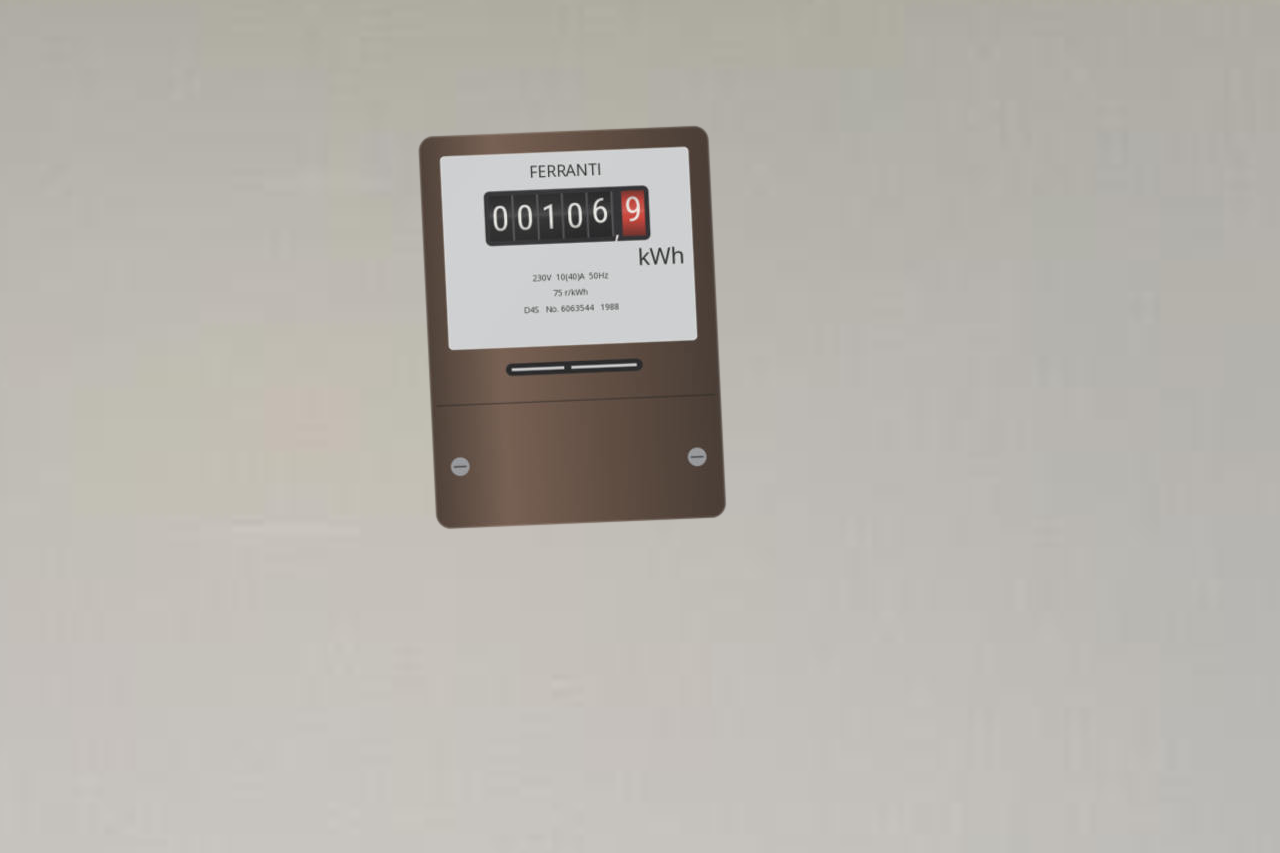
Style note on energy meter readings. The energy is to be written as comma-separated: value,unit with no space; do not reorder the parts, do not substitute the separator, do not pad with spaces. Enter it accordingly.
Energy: 106.9,kWh
